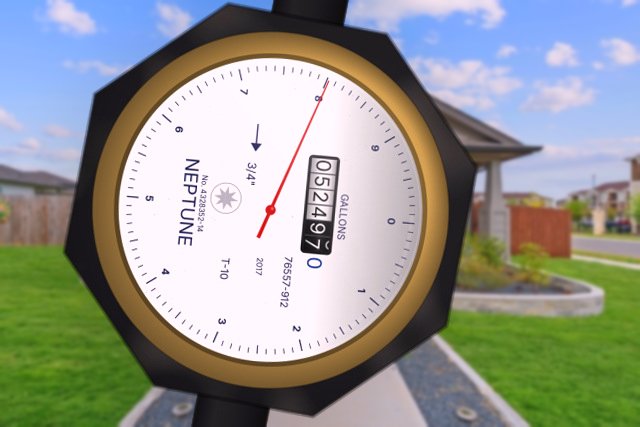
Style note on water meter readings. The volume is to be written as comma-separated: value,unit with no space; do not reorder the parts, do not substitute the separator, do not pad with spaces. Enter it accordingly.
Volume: 524968.0,gal
